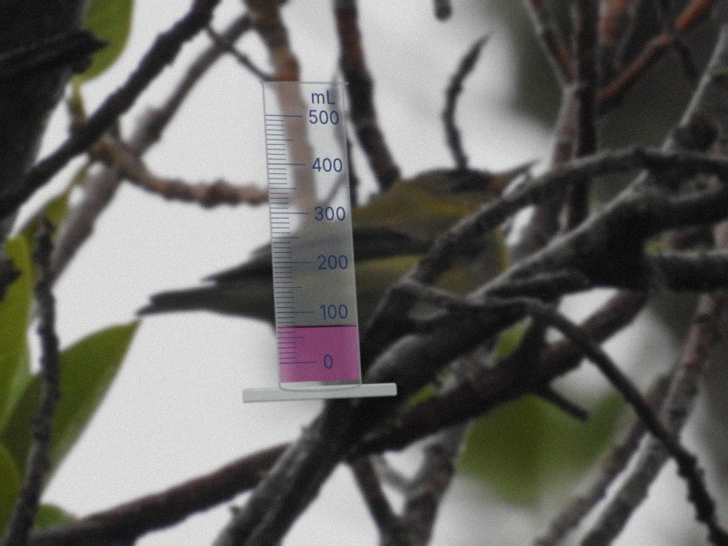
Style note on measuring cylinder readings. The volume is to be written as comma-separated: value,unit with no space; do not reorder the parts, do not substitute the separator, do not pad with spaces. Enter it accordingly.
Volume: 70,mL
